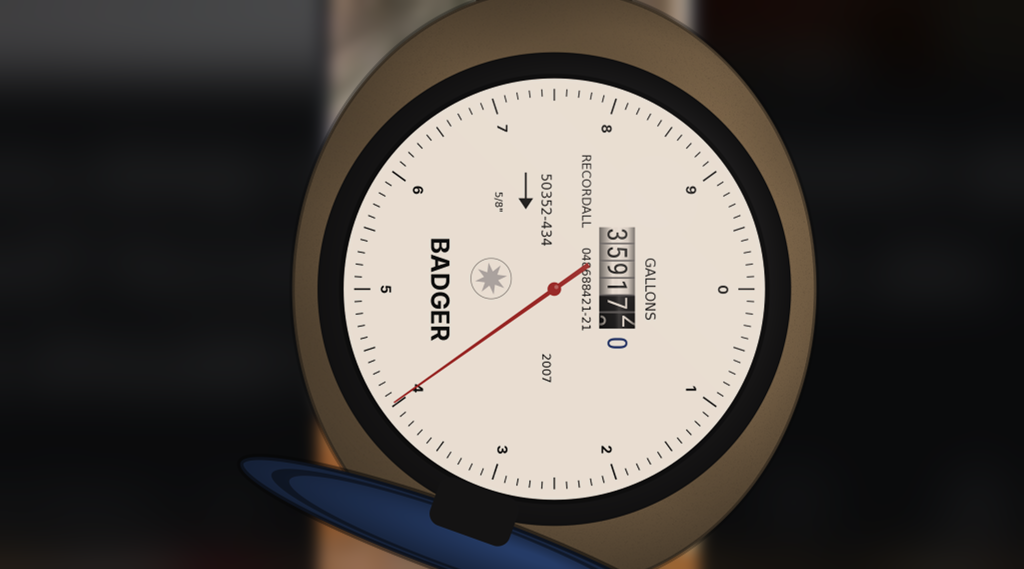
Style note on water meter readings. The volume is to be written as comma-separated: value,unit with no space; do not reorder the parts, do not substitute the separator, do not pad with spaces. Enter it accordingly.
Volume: 3591724.0,gal
